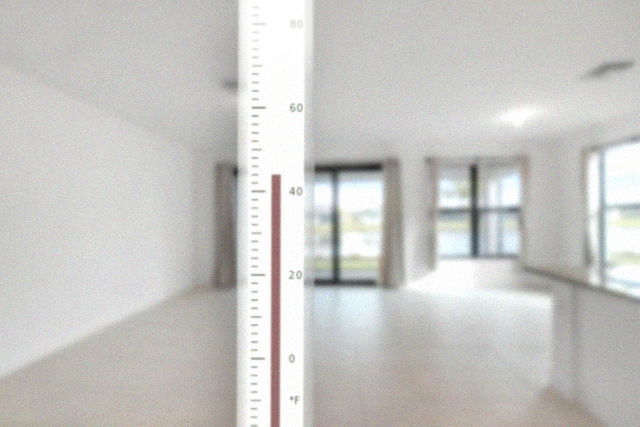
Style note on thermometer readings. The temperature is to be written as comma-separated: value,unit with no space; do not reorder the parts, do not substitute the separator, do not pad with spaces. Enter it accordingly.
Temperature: 44,°F
